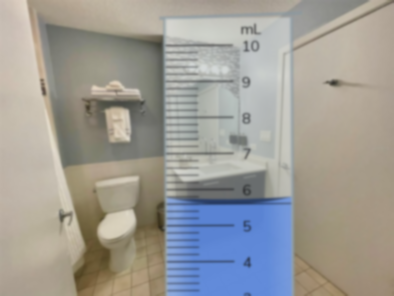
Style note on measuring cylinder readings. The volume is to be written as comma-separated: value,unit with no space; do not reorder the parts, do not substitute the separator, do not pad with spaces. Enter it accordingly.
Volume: 5.6,mL
